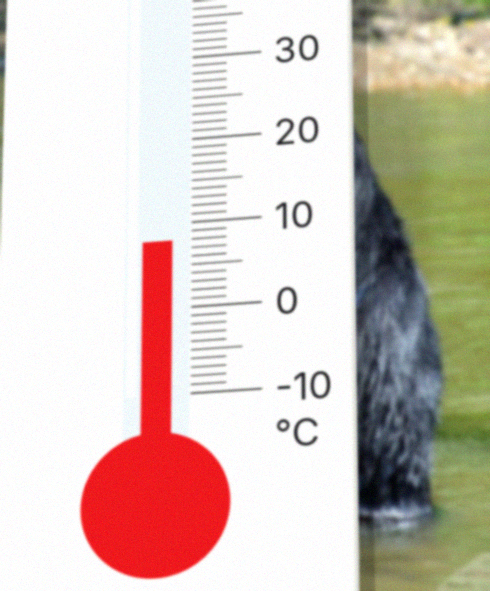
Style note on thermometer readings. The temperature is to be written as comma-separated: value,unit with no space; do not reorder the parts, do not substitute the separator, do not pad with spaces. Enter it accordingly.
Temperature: 8,°C
